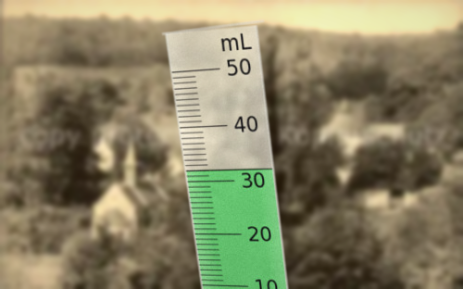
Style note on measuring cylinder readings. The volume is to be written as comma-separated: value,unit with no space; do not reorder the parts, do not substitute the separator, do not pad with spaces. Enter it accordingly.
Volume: 32,mL
